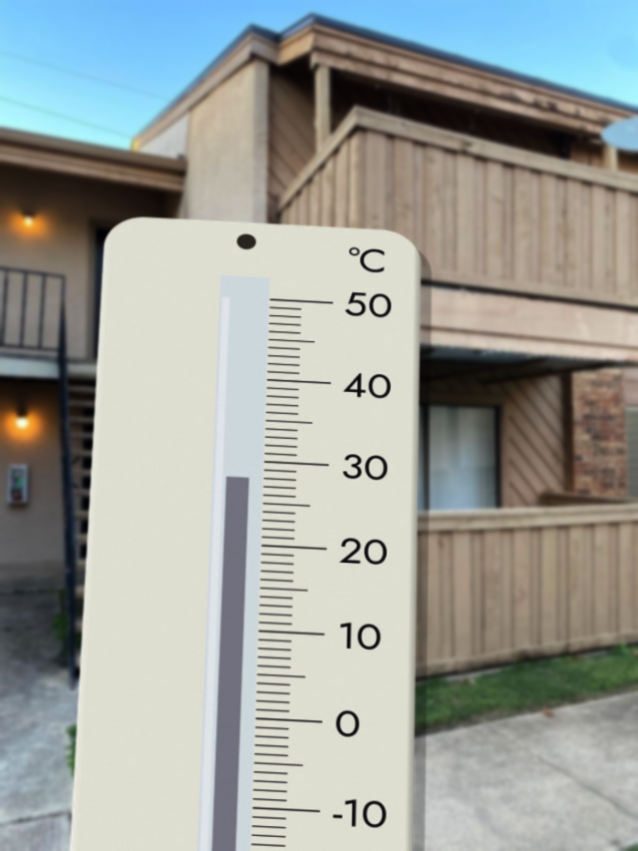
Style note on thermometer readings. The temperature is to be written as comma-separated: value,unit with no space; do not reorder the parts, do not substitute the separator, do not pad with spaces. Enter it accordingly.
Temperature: 28,°C
